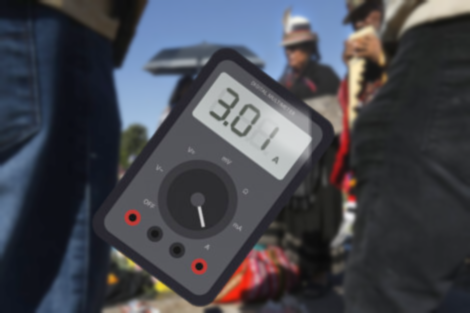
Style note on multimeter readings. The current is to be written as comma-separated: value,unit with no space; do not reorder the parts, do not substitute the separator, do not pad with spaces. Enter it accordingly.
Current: 3.01,A
